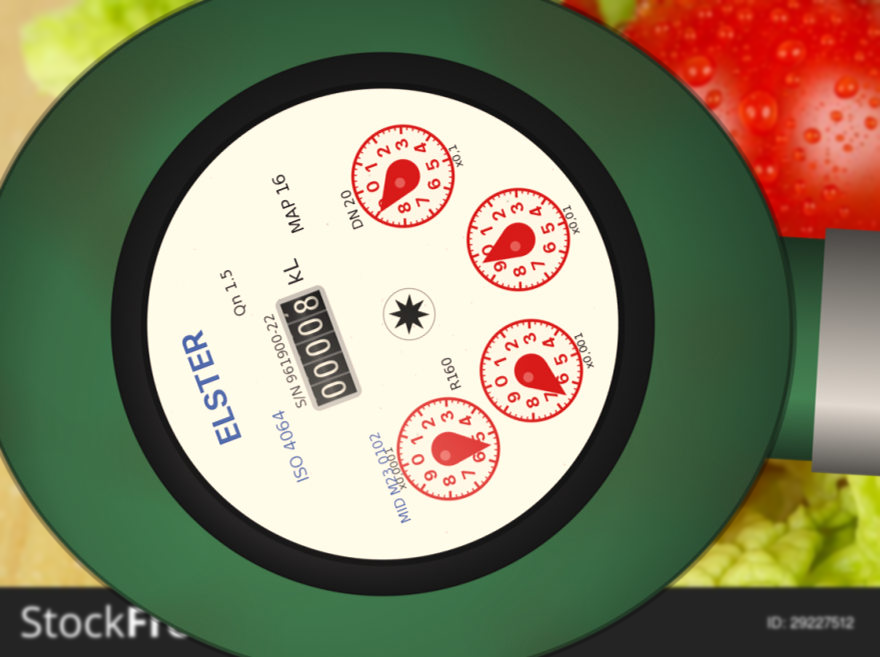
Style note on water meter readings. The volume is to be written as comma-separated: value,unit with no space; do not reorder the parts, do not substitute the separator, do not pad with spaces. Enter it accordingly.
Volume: 7.8965,kL
